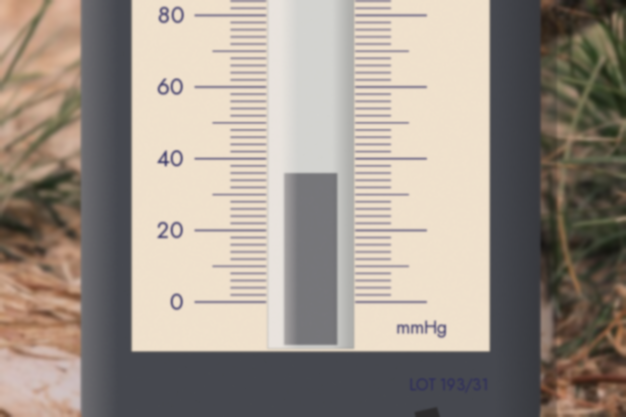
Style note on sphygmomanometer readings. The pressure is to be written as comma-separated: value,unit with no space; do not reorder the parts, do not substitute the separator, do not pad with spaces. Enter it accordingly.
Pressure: 36,mmHg
